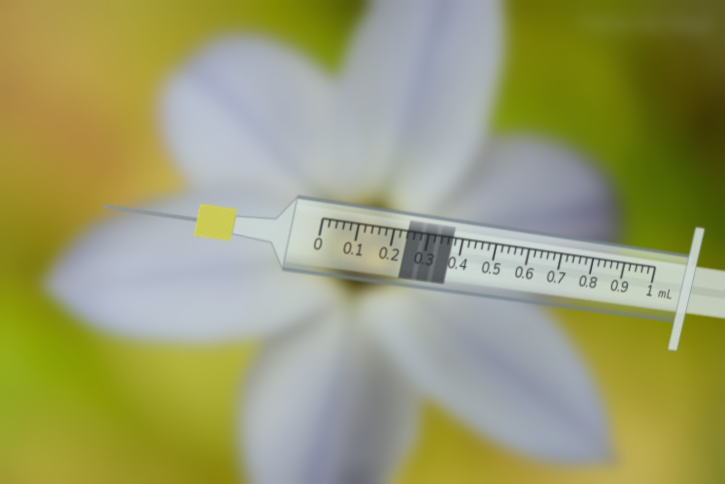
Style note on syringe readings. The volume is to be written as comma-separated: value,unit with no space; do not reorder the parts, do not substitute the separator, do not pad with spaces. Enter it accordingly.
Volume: 0.24,mL
